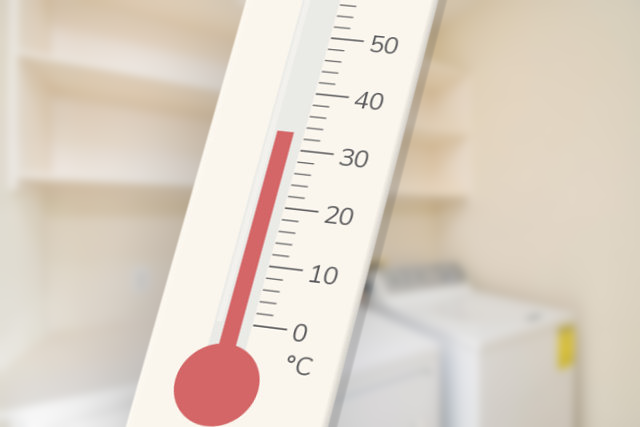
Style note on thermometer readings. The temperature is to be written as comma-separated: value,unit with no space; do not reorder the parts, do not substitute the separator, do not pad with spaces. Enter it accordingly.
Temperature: 33,°C
